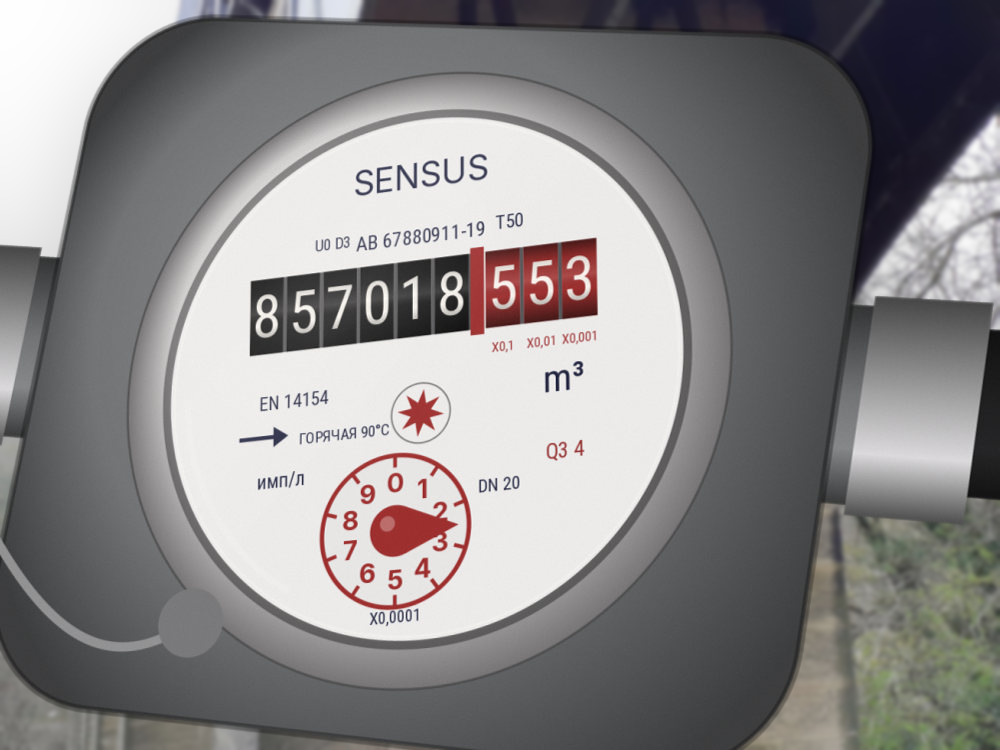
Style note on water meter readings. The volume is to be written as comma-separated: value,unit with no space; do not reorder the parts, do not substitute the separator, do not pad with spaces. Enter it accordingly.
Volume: 857018.5532,m³
